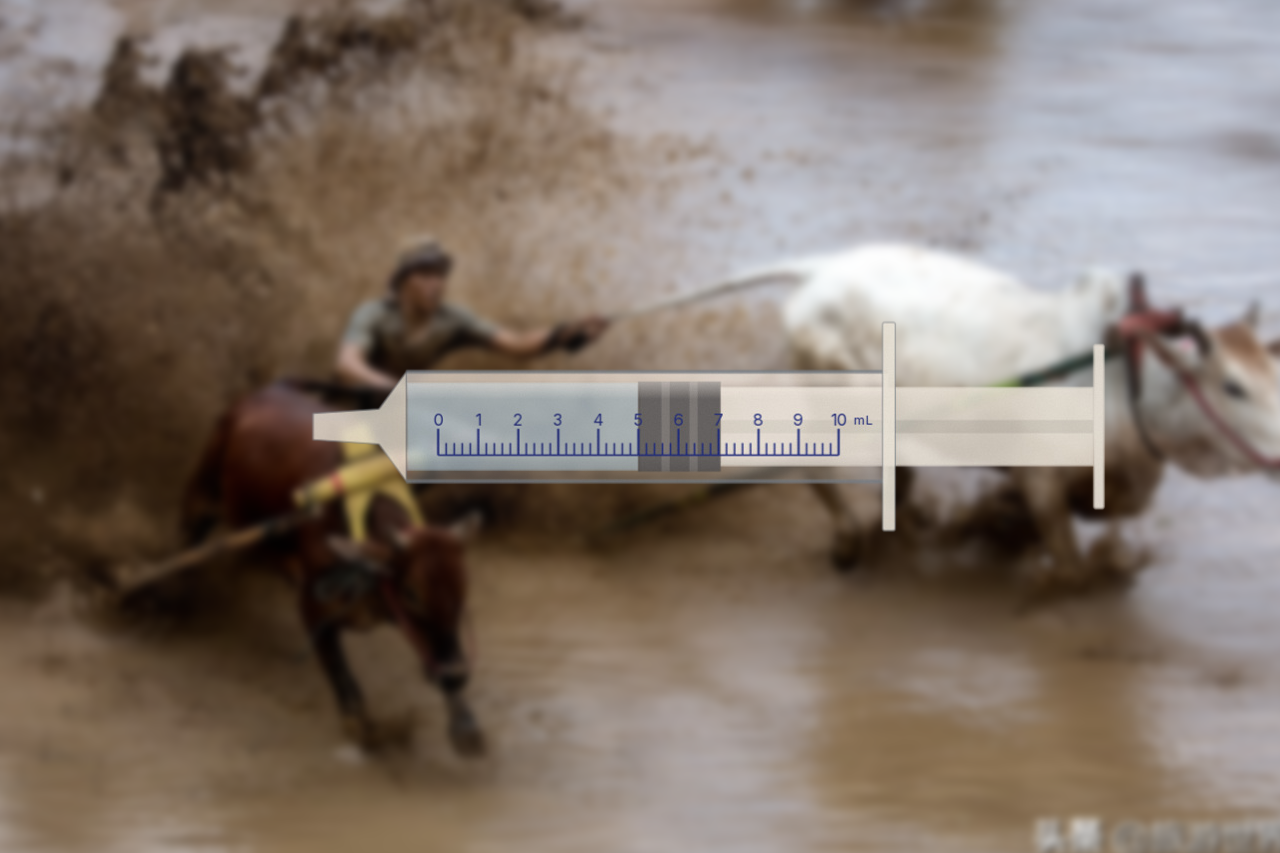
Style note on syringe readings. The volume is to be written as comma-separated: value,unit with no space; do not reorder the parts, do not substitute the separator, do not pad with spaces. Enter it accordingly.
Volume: 5,mL
